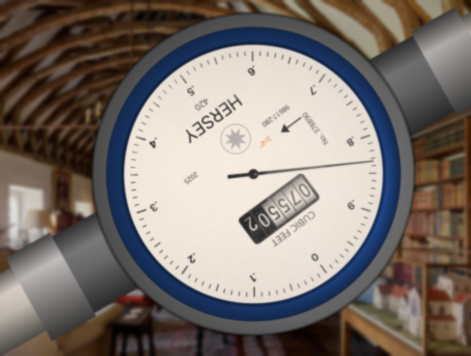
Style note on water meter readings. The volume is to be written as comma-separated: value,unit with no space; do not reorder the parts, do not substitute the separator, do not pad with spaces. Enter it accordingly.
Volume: 75501.83,ft³
